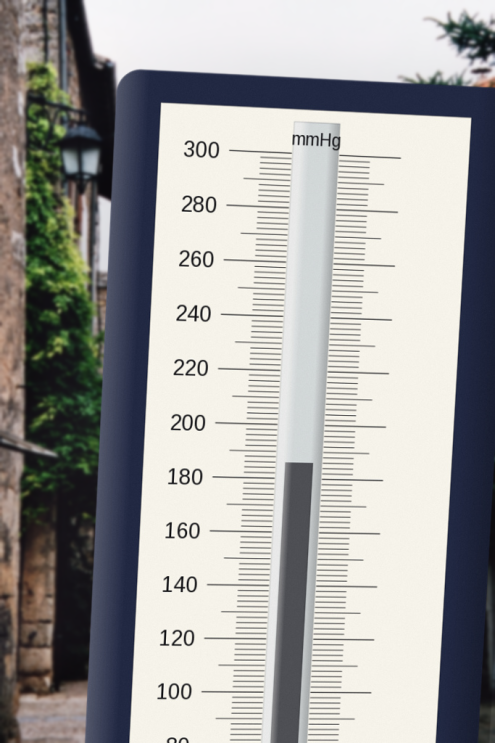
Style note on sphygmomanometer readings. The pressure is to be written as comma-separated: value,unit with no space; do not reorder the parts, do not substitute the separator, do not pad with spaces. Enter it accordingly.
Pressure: 186,mmHg
